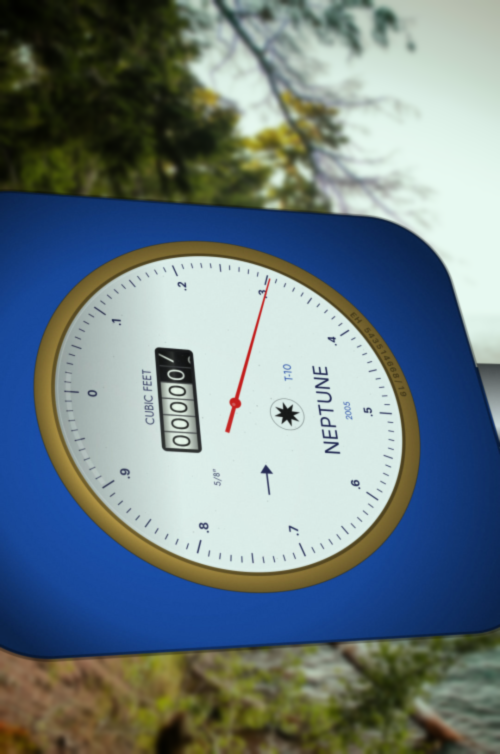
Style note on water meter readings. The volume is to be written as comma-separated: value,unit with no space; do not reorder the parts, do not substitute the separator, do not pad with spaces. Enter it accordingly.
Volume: 7.30,ft³
